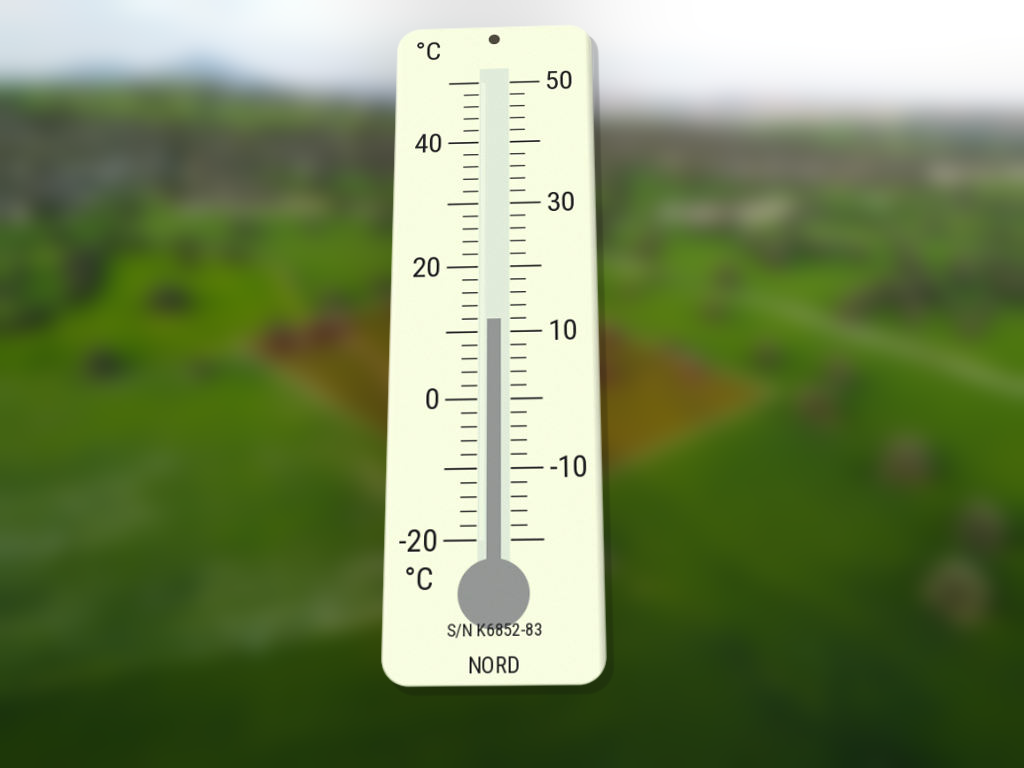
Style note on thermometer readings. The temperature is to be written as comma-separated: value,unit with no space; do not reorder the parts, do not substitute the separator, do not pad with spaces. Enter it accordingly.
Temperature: 12,°C
